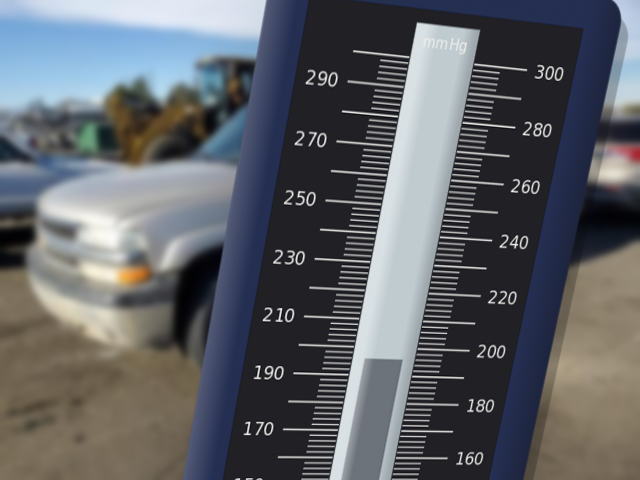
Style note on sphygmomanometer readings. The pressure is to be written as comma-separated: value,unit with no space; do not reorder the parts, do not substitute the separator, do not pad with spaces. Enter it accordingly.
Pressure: 196,mmHg
